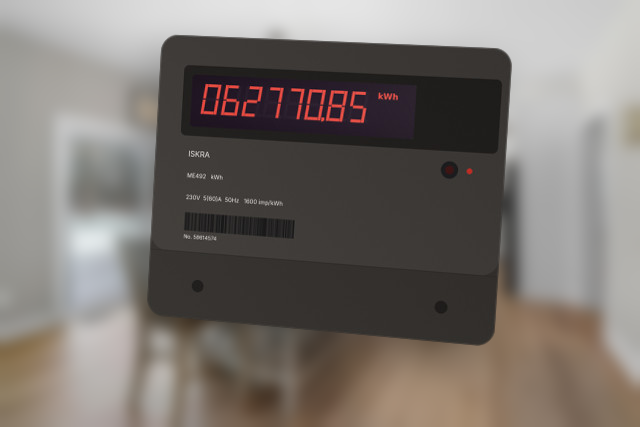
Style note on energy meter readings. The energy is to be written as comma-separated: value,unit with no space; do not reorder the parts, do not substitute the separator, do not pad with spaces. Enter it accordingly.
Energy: 62770.85,kWh
